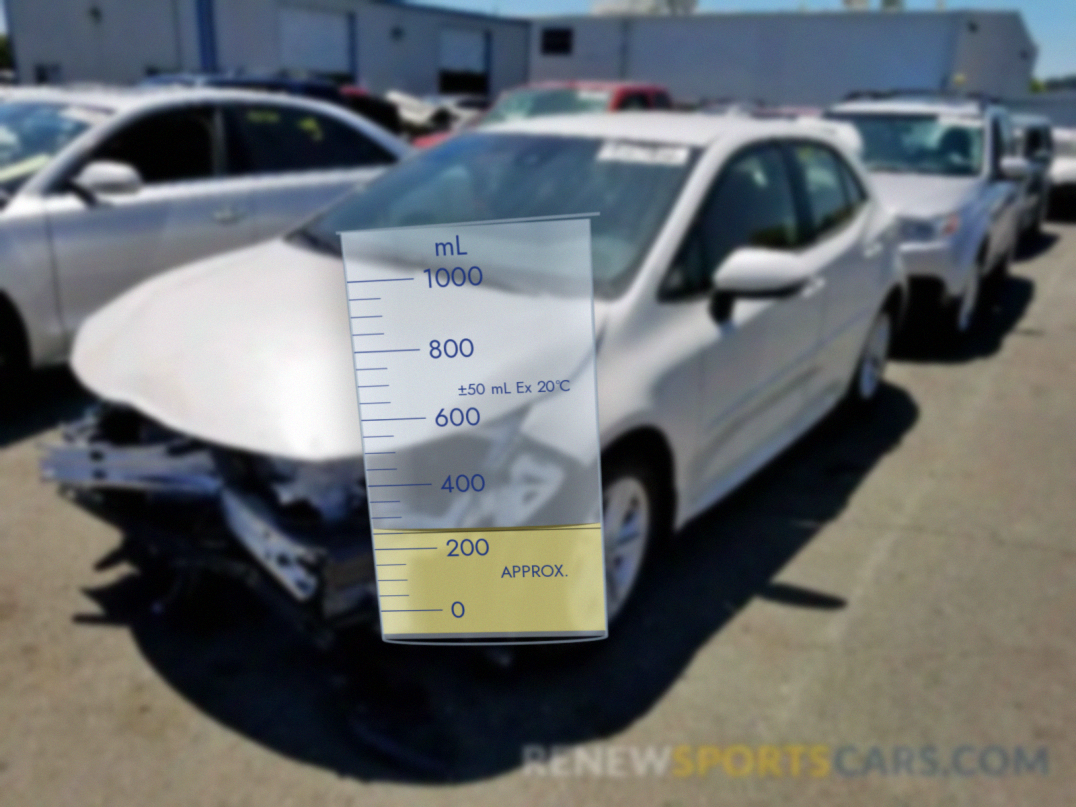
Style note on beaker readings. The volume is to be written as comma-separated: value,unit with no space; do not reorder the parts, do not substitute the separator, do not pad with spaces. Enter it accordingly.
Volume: 250,mL
